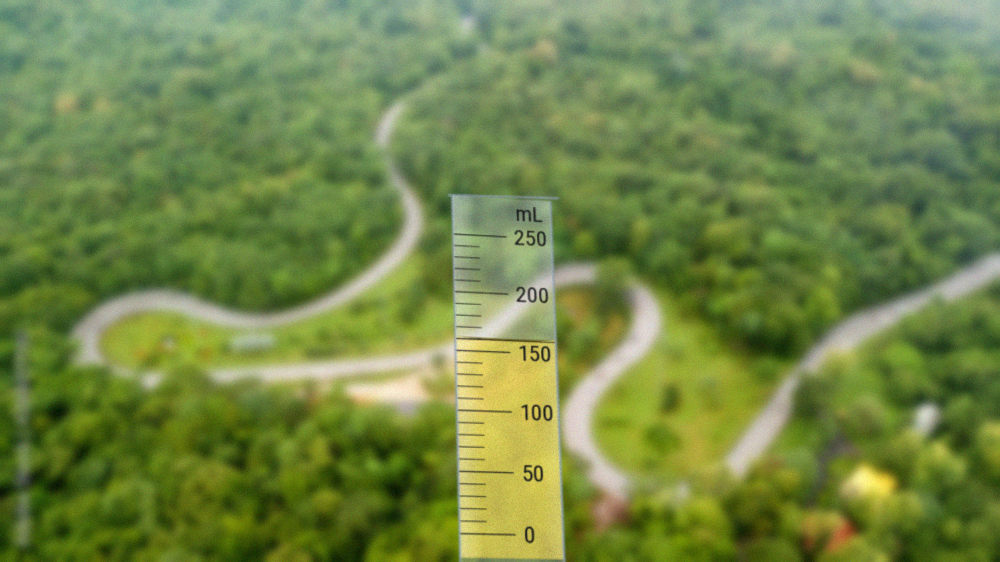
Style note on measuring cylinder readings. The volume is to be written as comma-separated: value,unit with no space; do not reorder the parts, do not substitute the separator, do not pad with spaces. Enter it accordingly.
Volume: 160,mL
